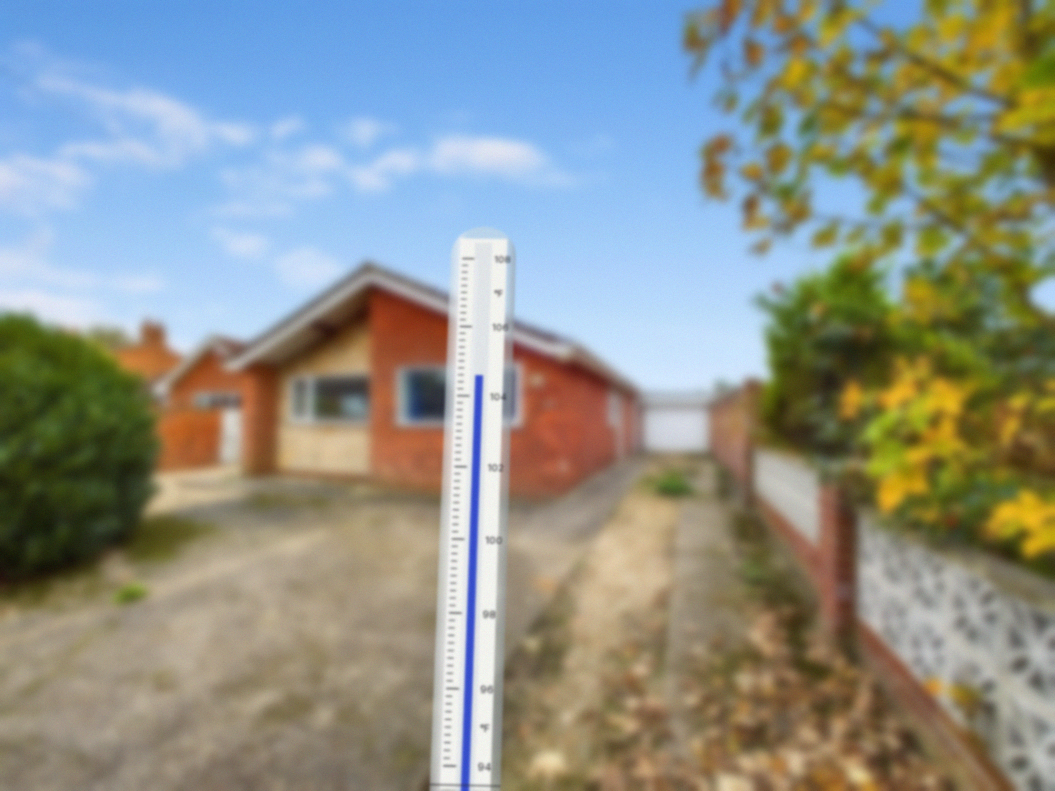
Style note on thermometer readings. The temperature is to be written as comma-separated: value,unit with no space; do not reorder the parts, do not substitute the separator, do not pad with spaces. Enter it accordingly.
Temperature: 104.6,°F
